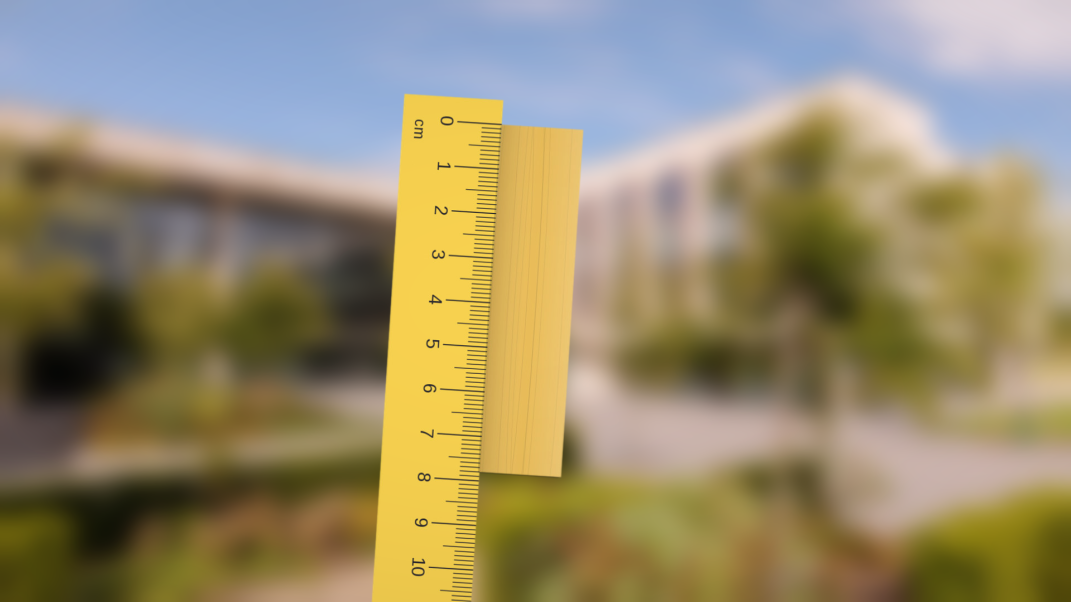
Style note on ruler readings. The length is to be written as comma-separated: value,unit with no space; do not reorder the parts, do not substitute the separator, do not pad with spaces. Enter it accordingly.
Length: 7.8,cm
